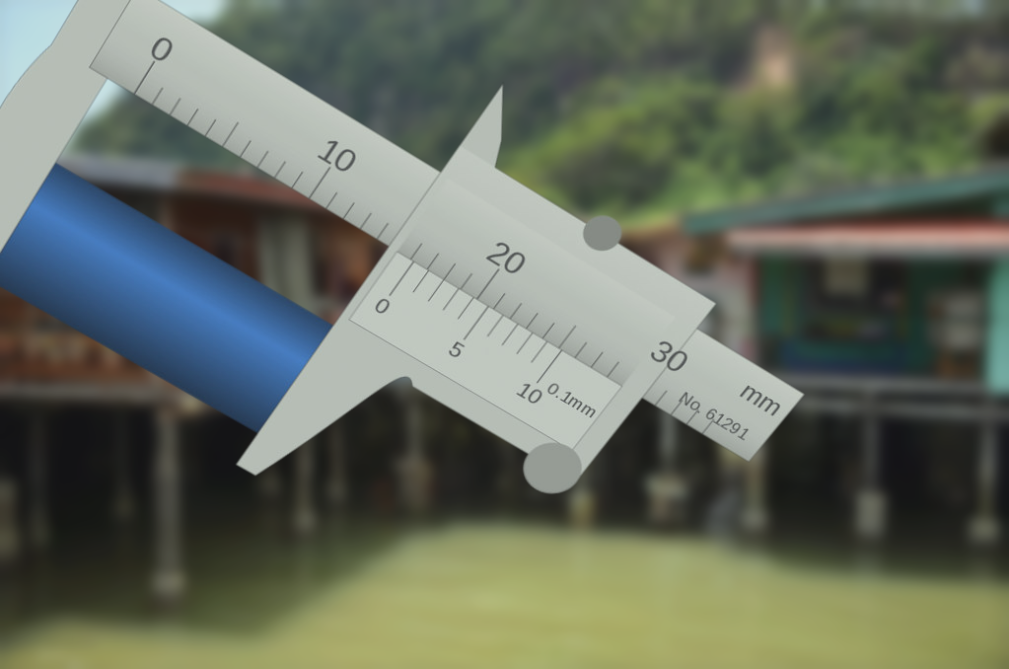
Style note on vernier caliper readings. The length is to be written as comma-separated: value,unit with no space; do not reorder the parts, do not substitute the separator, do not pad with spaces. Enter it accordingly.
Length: 16.2,mm
